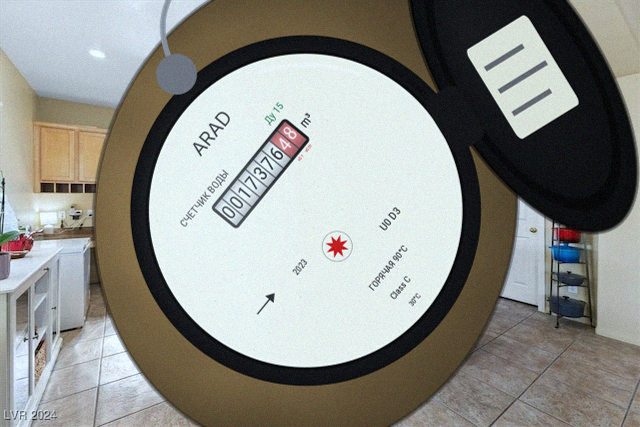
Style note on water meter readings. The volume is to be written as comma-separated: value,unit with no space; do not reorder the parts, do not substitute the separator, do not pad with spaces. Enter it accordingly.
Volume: 17376.48,m³
